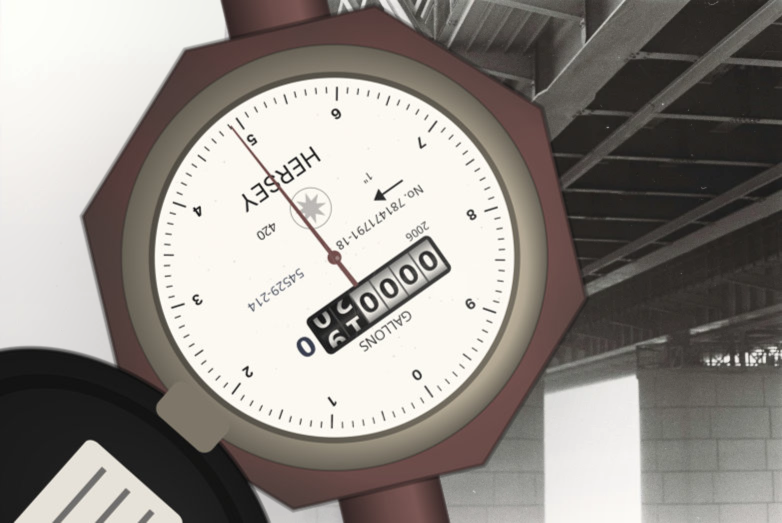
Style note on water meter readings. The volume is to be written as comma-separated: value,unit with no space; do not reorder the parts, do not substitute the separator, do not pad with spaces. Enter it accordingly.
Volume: 194.9,gal
